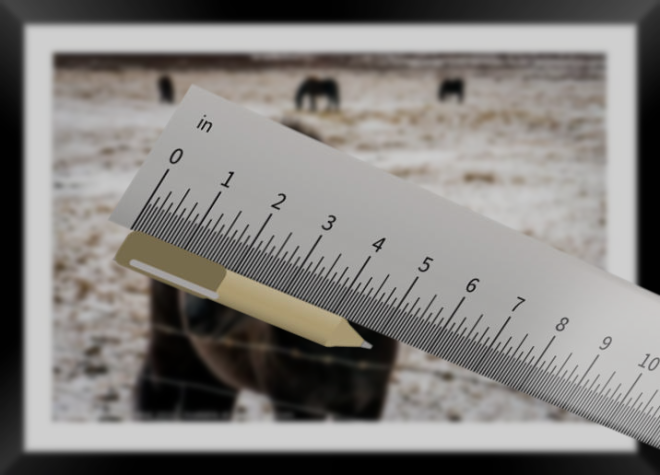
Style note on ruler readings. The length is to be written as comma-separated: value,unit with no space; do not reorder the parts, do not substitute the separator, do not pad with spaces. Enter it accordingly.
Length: 5,in
